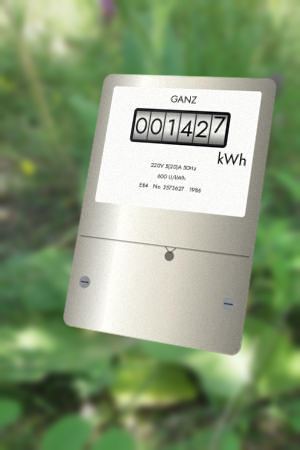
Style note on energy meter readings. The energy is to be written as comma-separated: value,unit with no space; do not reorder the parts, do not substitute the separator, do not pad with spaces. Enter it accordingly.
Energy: 1427,kWh
